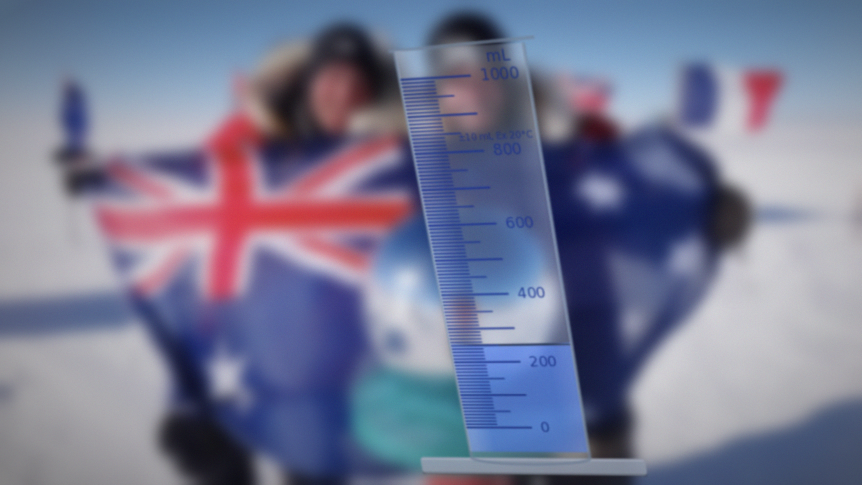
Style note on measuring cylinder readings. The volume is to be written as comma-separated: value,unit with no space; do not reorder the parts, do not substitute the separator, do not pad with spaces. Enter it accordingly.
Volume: 250,mL
